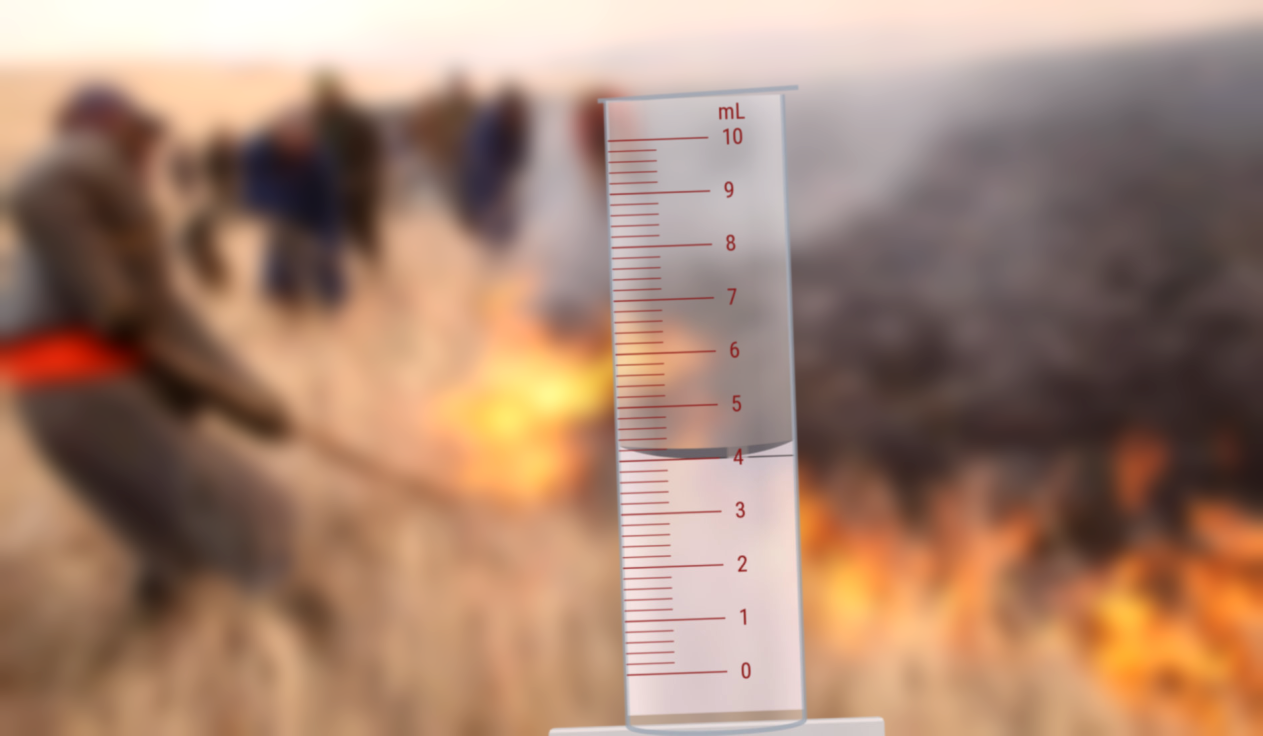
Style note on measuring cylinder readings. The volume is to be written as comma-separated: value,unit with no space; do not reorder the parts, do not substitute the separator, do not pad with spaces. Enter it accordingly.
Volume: 4,mL
